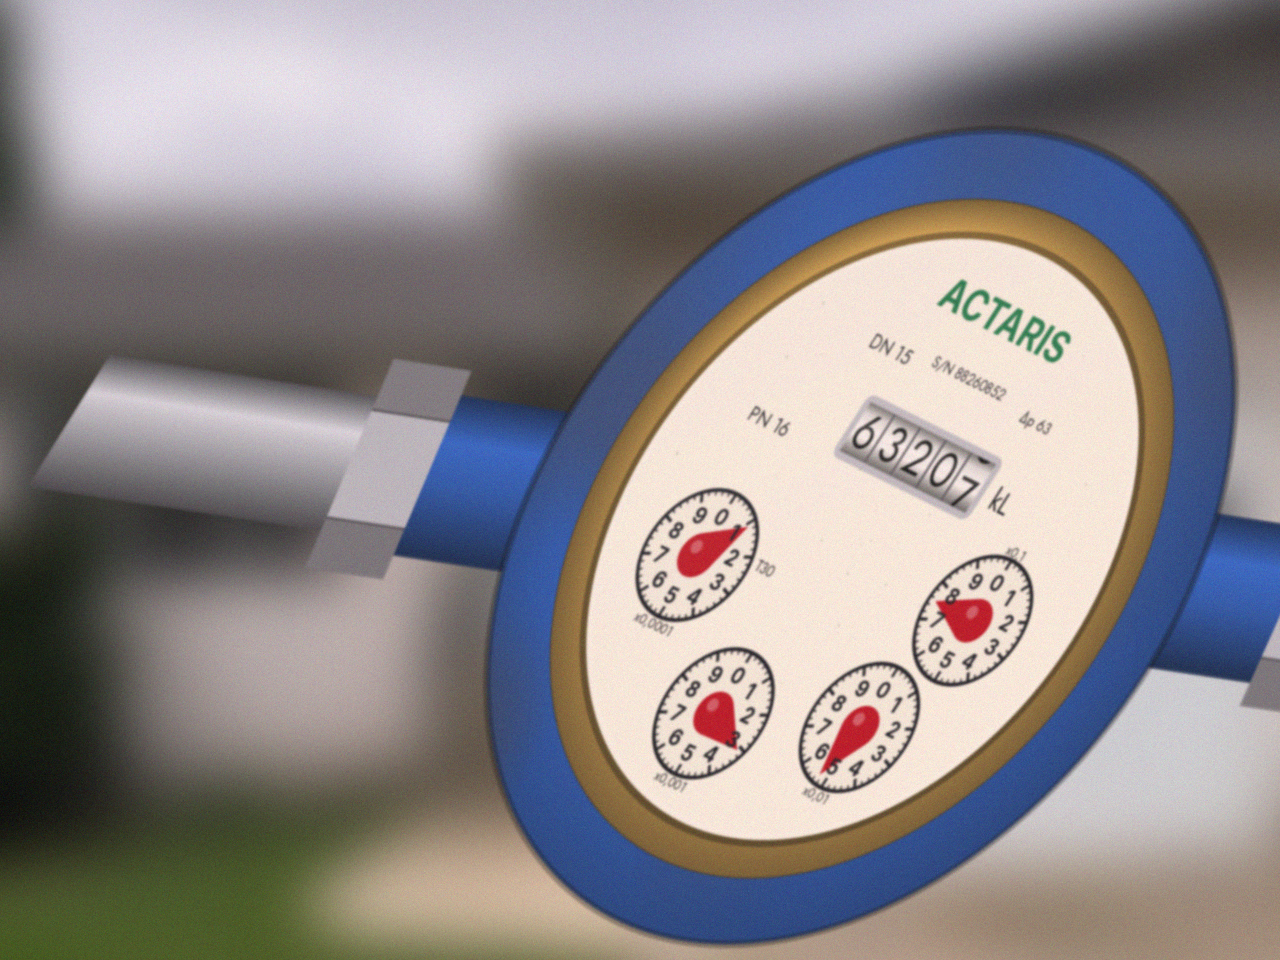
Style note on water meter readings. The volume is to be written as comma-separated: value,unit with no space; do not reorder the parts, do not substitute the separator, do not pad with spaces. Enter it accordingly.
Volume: 63206.7531,kL
